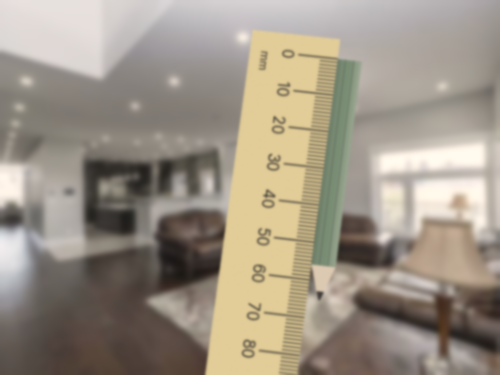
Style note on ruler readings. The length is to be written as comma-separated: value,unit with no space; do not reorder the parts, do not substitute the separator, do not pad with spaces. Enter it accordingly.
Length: 65,mm
